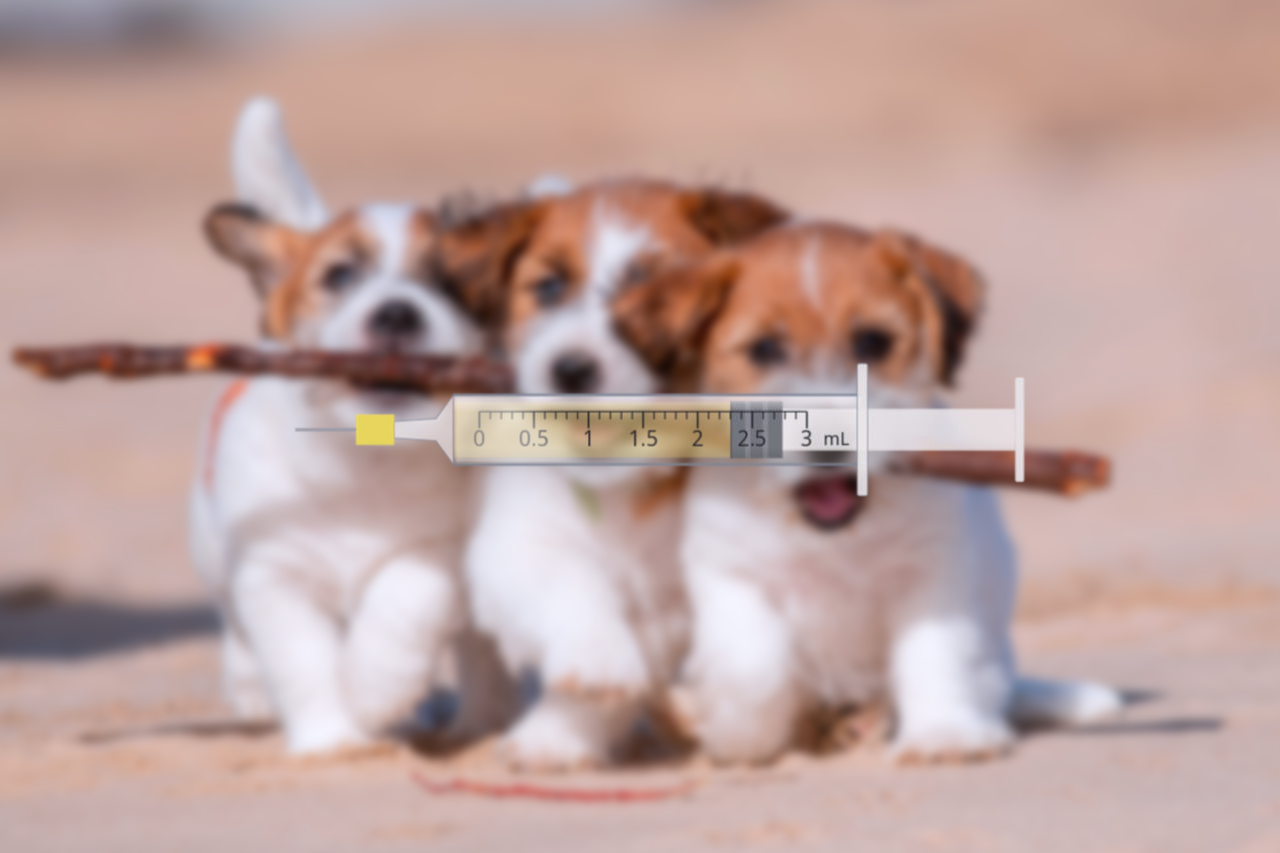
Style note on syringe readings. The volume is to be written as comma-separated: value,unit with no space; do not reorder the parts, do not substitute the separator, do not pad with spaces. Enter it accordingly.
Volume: 2.3,mL
